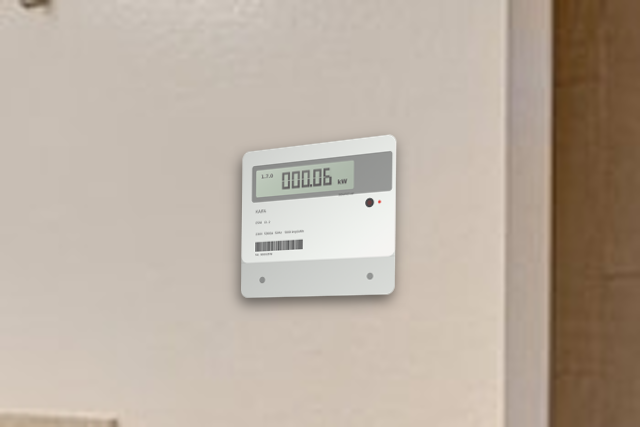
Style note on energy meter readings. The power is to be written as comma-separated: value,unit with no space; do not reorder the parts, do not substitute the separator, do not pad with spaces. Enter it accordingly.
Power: 0.06,kW
